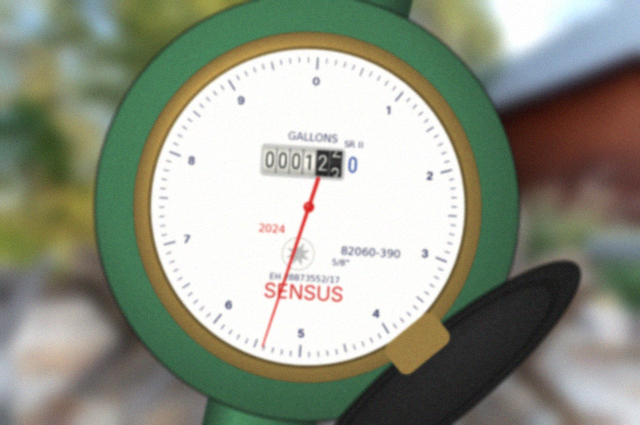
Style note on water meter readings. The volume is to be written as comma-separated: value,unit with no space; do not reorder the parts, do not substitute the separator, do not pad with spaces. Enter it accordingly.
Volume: 1225.4,gal
